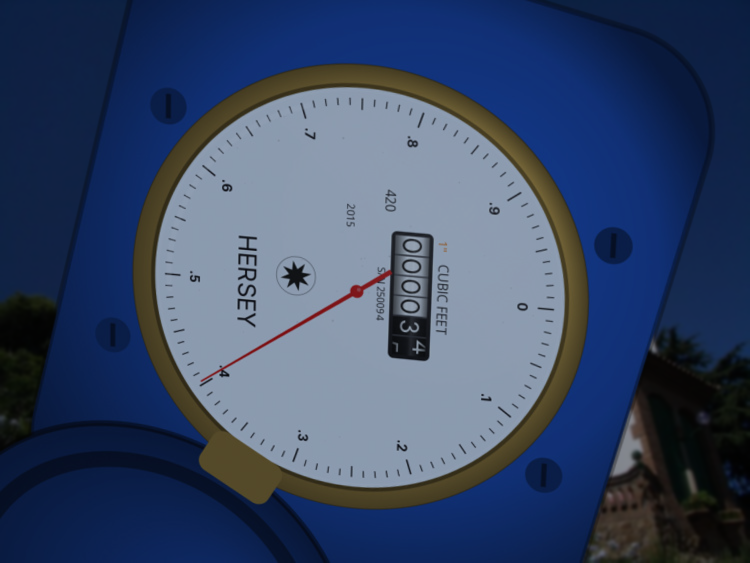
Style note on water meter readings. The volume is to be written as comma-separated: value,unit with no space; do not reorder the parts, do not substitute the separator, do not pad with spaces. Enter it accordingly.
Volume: 34.40,ft³
